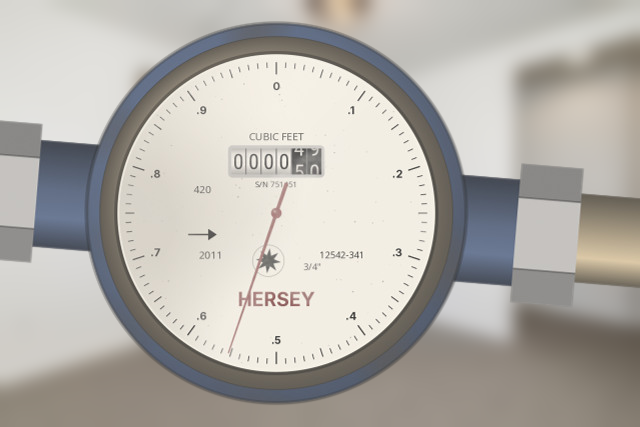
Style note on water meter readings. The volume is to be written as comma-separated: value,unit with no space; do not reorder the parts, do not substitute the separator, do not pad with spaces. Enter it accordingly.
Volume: 49.55,ft³
